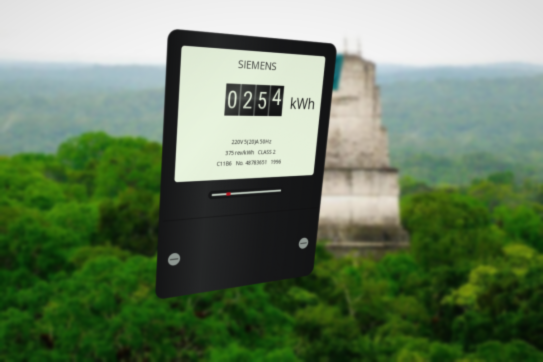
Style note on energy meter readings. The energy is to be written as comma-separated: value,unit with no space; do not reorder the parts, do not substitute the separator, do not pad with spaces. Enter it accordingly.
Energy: 254,kWh
